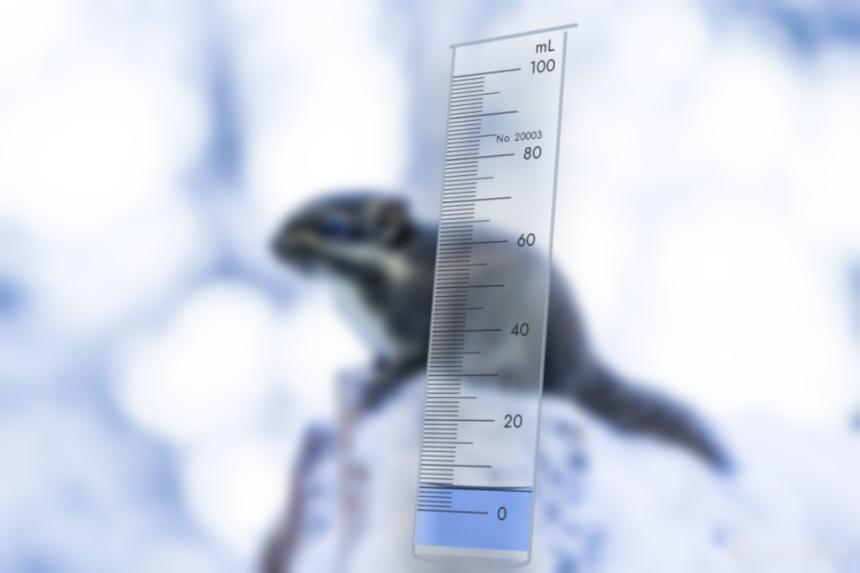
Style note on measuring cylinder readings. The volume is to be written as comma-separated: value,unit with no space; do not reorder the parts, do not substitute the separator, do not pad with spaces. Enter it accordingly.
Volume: 5,mL
